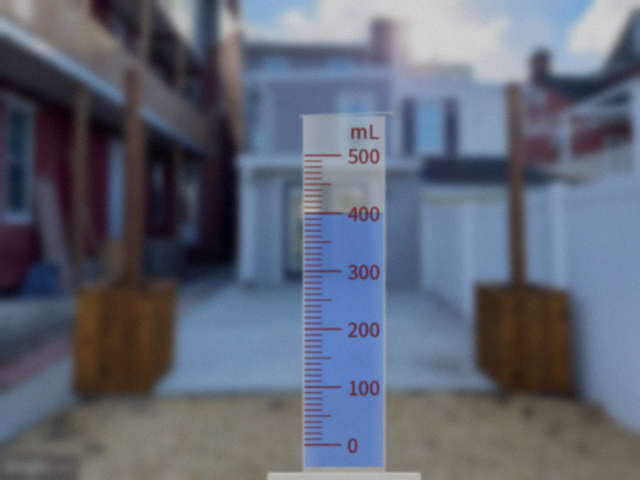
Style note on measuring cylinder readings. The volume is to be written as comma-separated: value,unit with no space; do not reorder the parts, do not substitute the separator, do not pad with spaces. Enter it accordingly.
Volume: 400,mL
